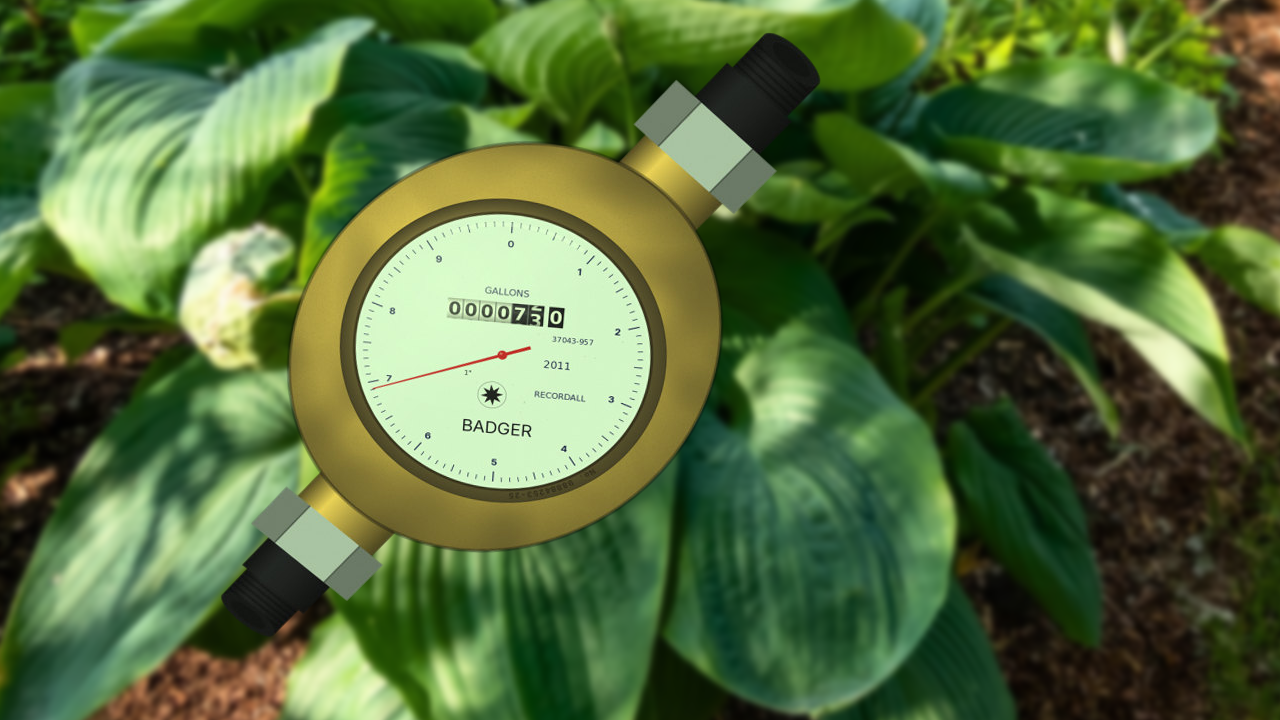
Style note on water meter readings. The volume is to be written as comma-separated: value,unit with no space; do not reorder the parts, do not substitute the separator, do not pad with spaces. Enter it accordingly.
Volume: 726.9,gal
